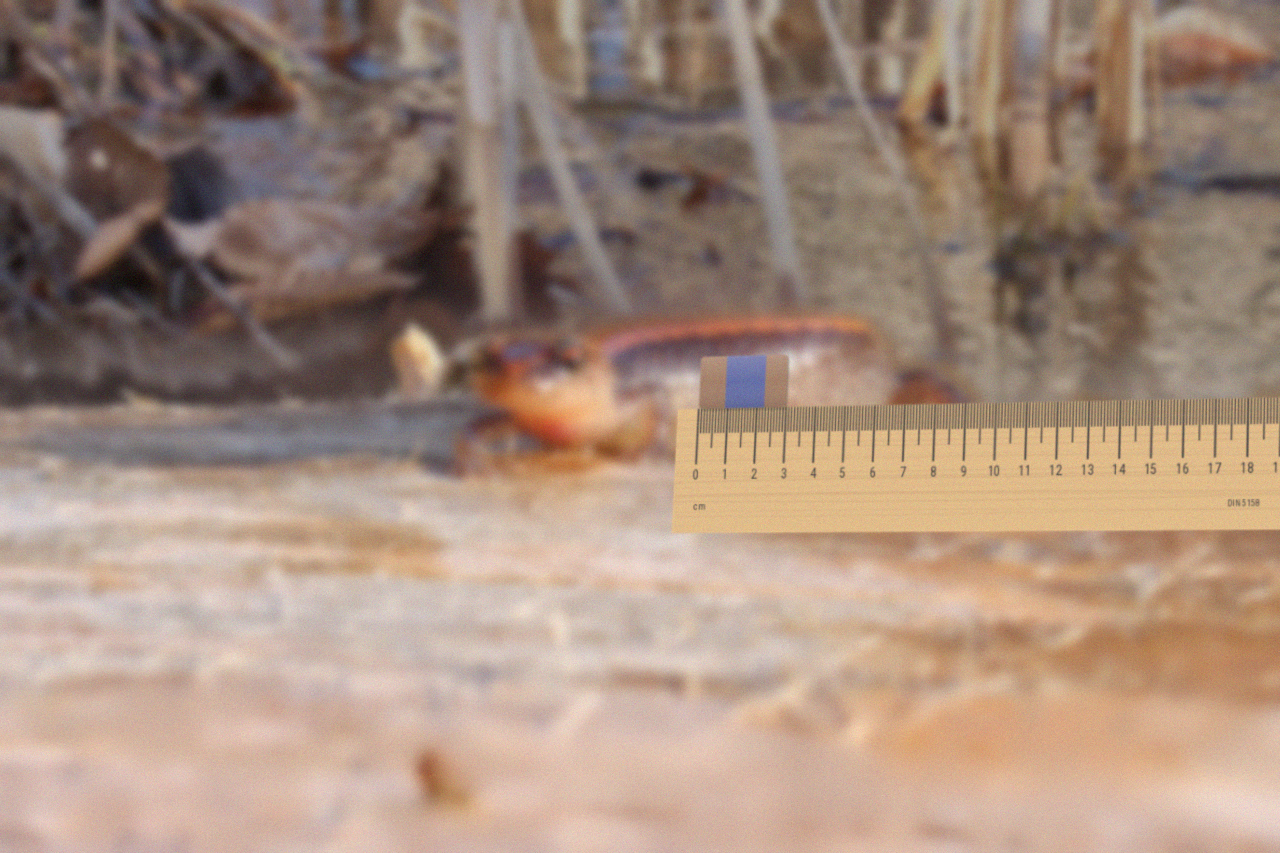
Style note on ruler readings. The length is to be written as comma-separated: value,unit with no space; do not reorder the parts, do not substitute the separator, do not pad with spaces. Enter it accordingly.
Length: 3,cm
